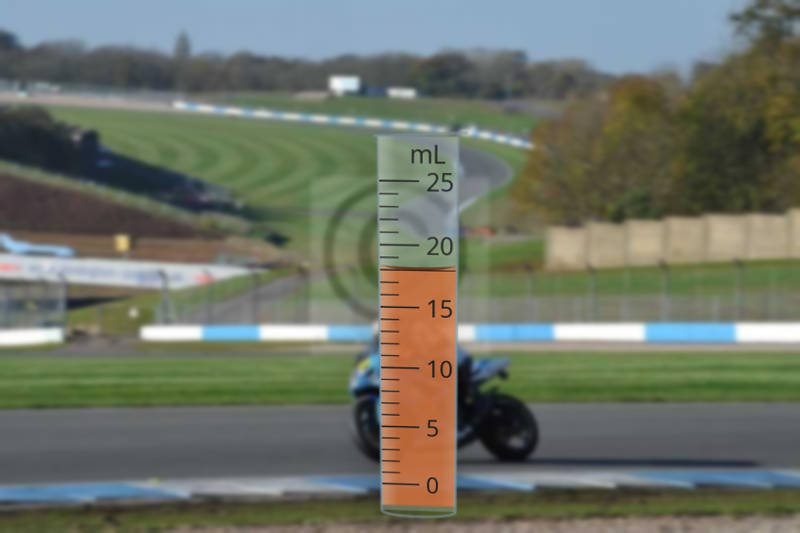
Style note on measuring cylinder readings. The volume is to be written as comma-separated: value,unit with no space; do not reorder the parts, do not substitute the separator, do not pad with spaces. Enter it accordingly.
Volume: 18,mL
